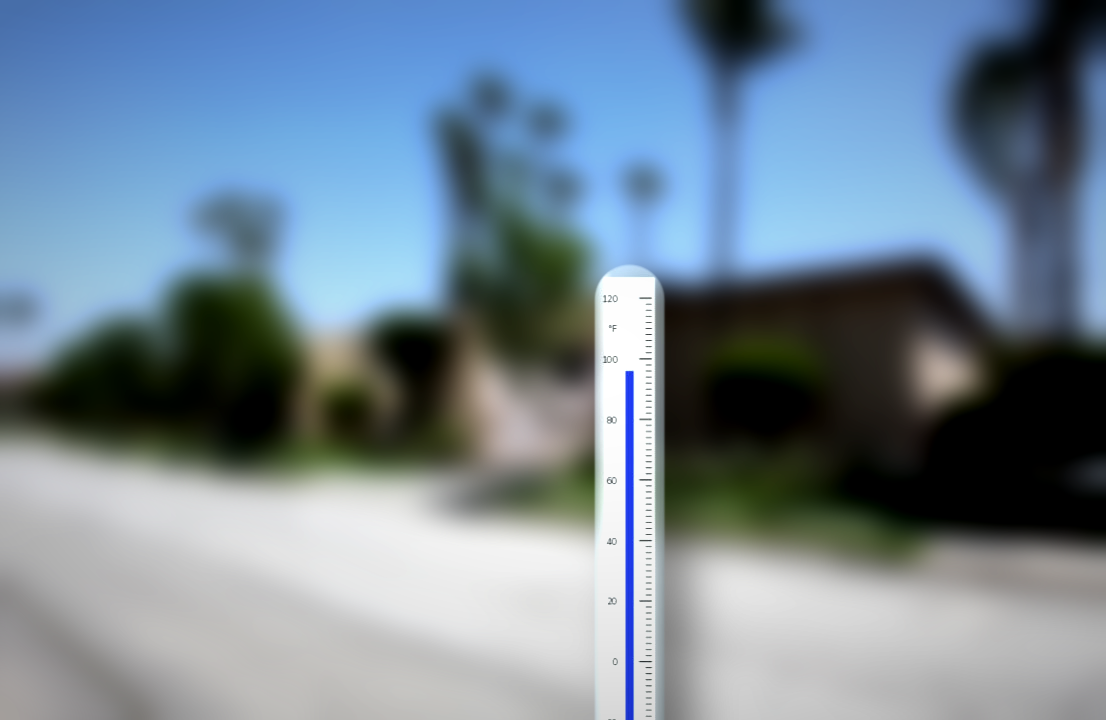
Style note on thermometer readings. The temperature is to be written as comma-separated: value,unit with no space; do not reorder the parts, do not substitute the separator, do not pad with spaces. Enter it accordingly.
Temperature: 96,°F
